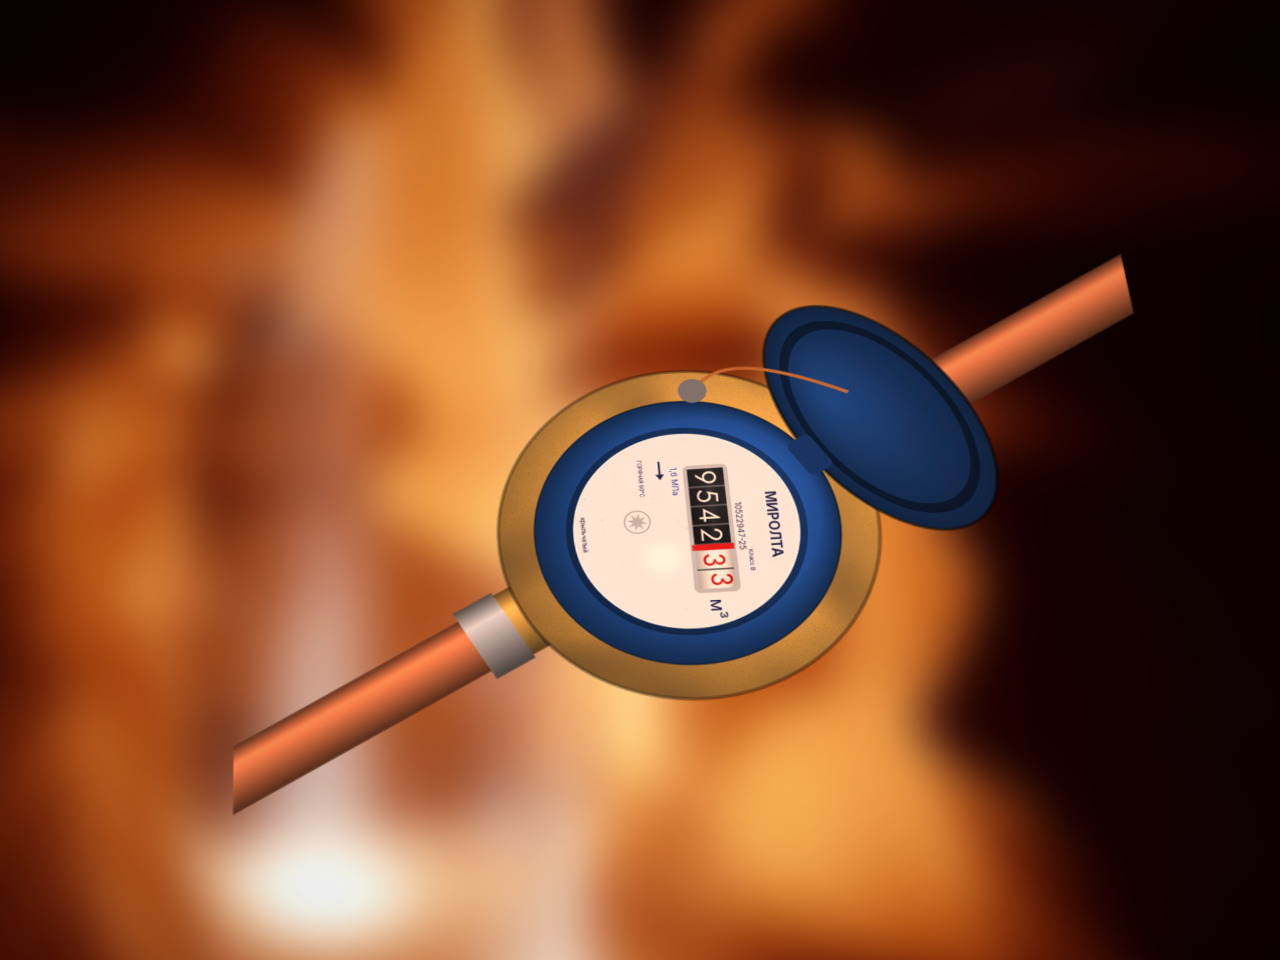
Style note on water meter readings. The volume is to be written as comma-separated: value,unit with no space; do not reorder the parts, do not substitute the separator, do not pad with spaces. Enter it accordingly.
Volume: 9542.33,m³
